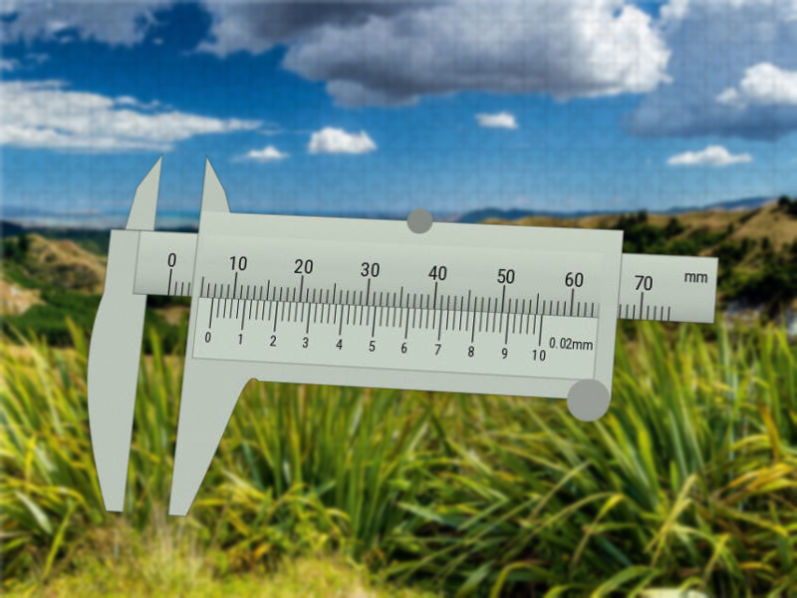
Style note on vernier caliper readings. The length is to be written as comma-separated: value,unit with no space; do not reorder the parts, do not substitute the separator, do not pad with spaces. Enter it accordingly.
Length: 6.8,mm
